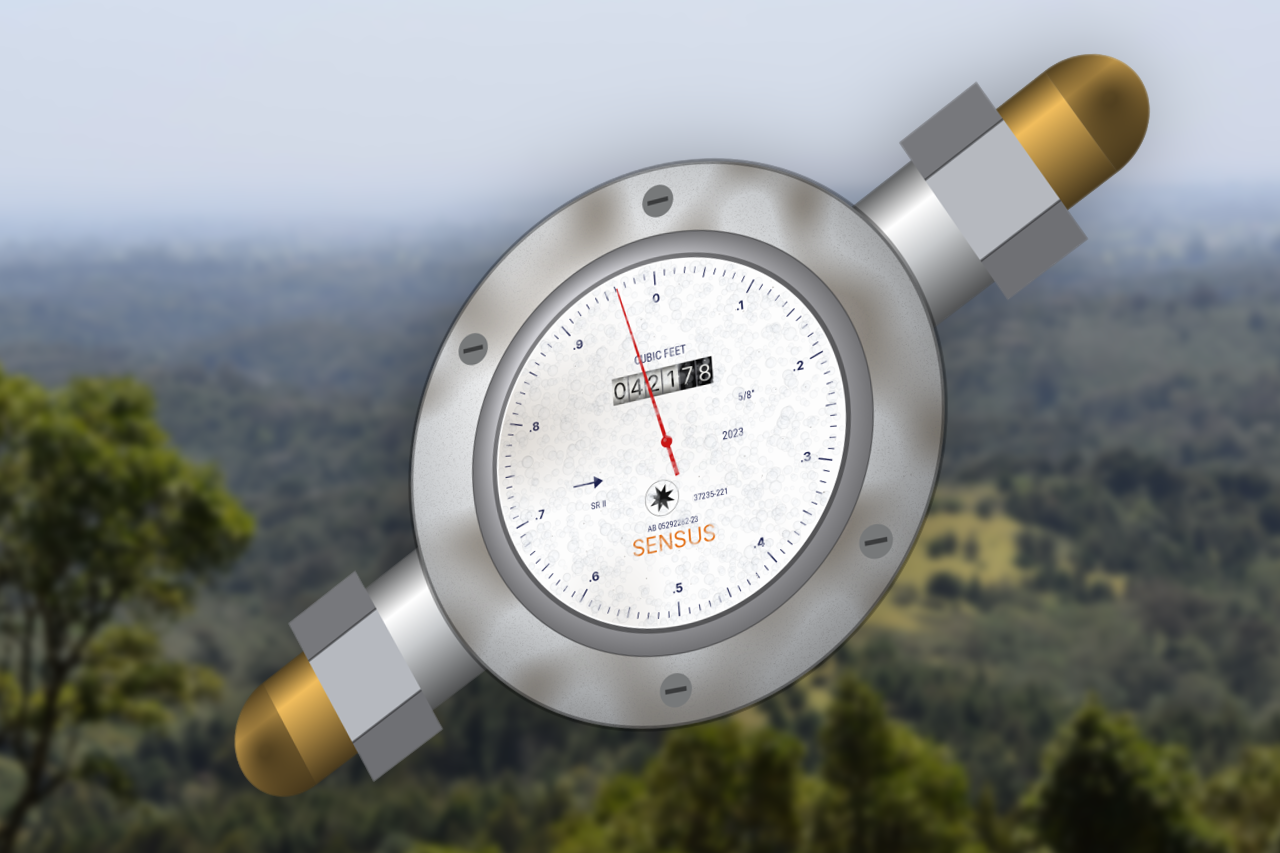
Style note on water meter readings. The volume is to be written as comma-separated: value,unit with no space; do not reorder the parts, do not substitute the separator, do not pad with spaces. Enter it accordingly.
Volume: 42177.96,ft³
